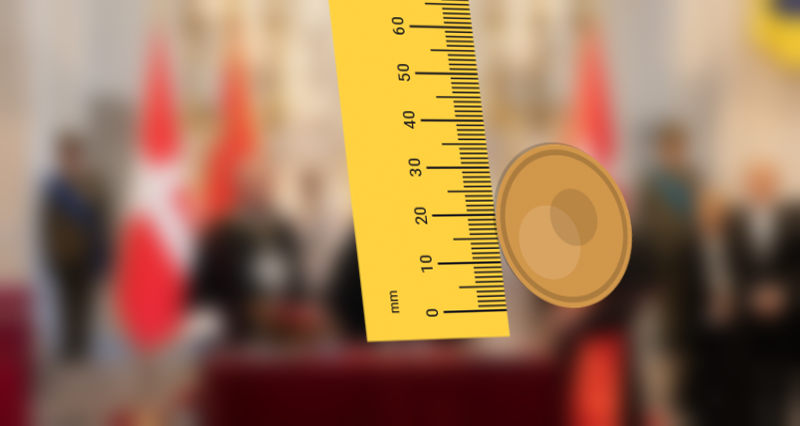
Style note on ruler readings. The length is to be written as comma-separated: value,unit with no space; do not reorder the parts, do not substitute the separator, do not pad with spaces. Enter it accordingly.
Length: 35,mm
